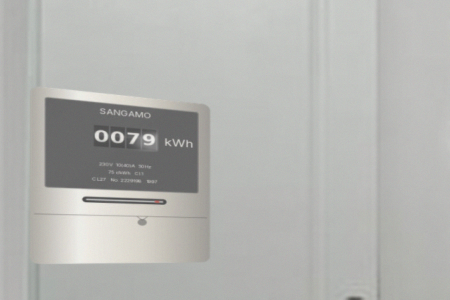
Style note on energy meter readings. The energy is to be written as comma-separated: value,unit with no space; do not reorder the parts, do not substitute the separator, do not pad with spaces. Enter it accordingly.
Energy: 79,kWh
